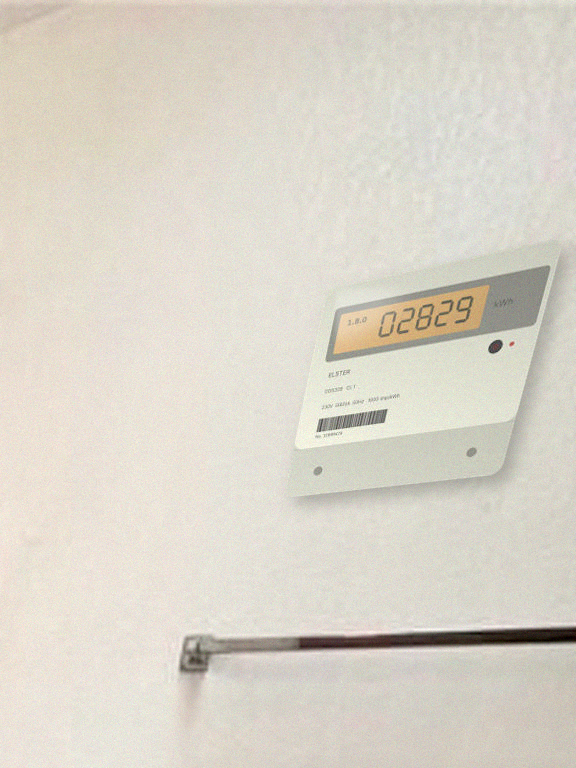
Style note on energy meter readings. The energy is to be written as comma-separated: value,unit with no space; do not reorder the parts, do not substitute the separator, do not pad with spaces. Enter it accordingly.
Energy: 2829,kWh
